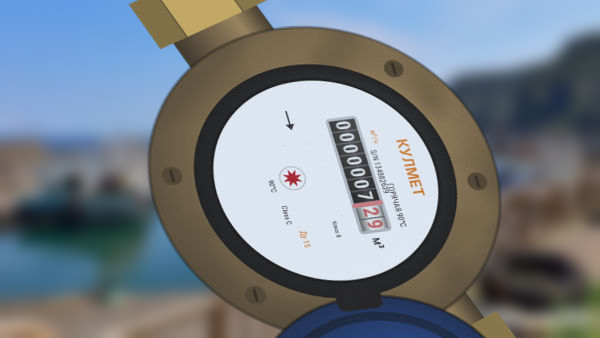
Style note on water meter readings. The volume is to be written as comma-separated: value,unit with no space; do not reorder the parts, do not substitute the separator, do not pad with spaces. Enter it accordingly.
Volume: 7.29,m³
